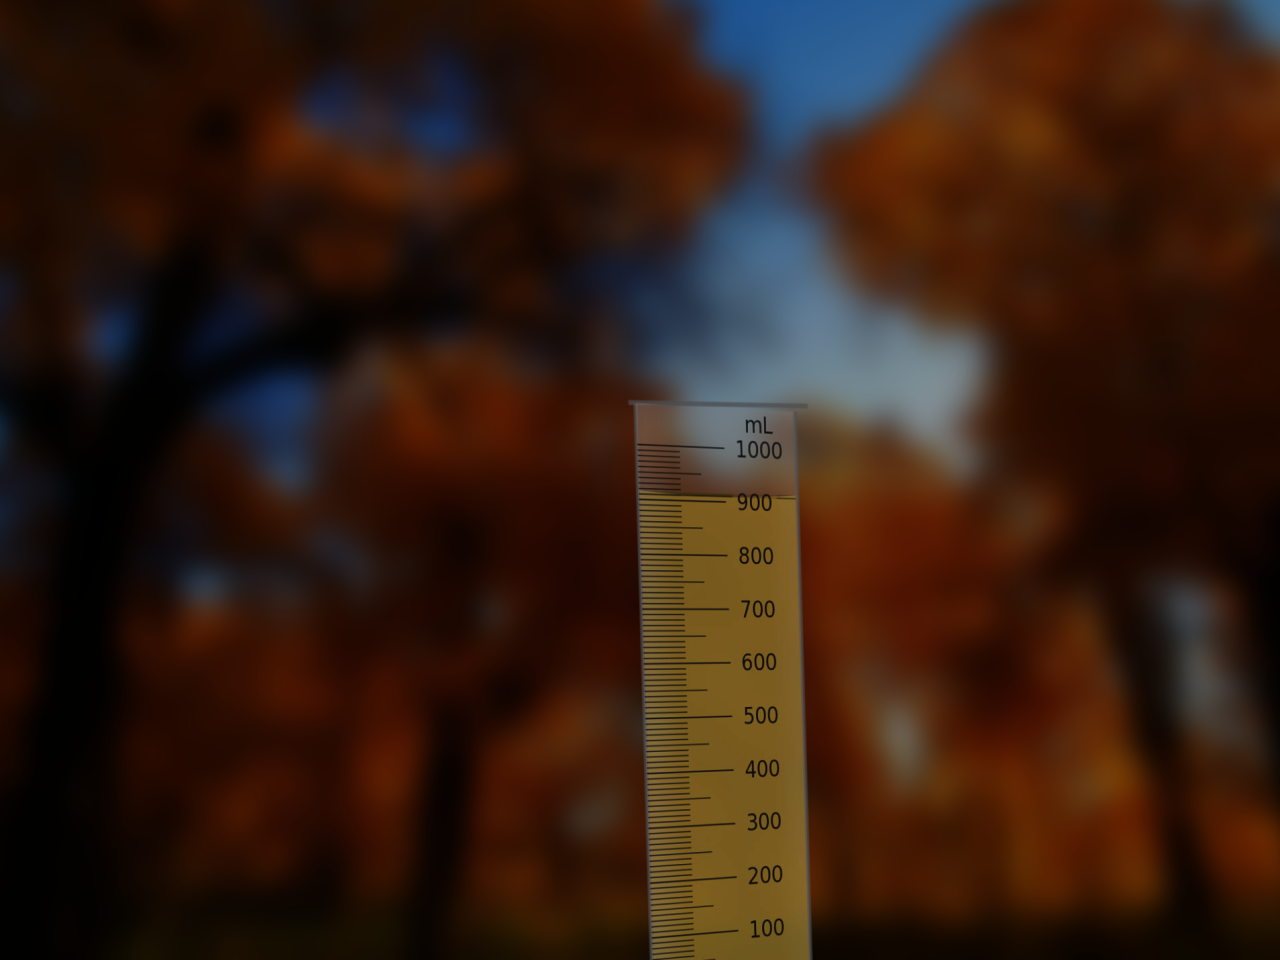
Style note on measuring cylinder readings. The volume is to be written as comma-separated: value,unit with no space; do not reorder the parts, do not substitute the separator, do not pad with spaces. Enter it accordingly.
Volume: 910,mL
